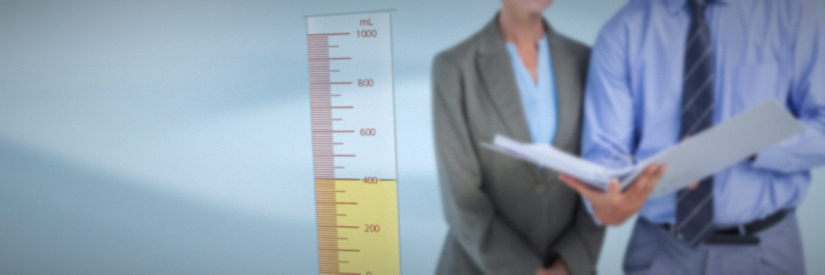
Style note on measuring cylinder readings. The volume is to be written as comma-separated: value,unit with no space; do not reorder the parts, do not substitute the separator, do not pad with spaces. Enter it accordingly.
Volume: 400,mL
